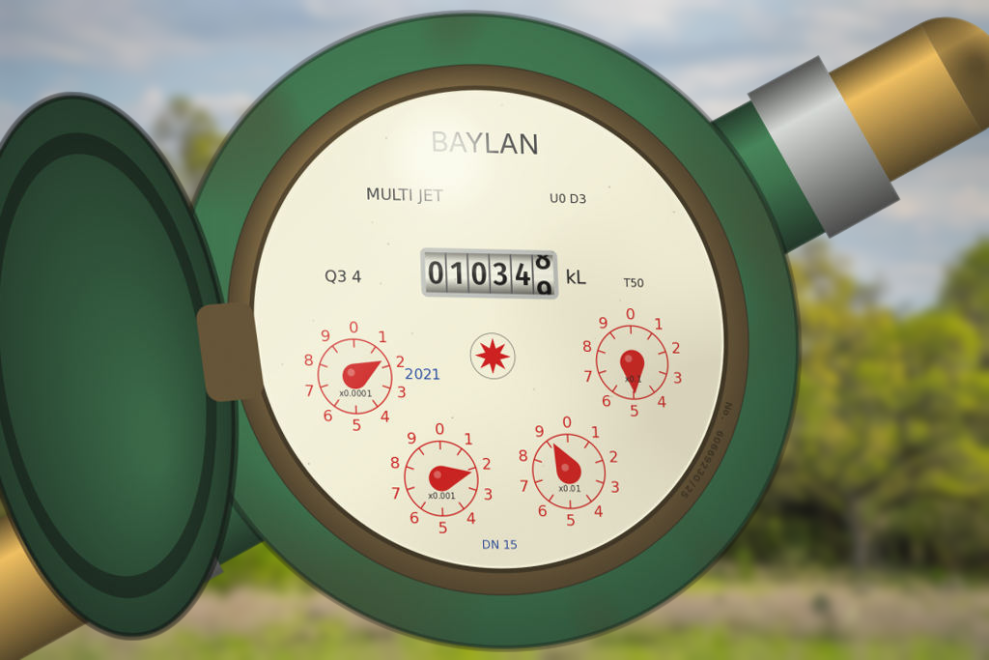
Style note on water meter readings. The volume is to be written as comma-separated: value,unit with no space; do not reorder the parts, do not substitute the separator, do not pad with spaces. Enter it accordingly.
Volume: 10348.4921,kL
